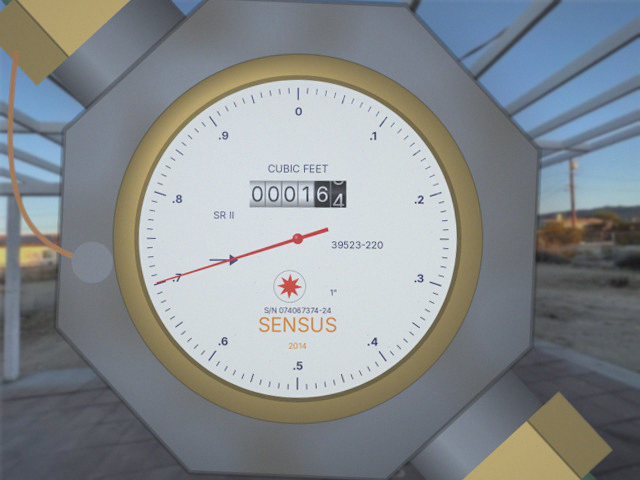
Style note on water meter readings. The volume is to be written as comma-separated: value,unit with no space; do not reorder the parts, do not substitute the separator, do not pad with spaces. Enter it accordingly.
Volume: 163.70,ft³
